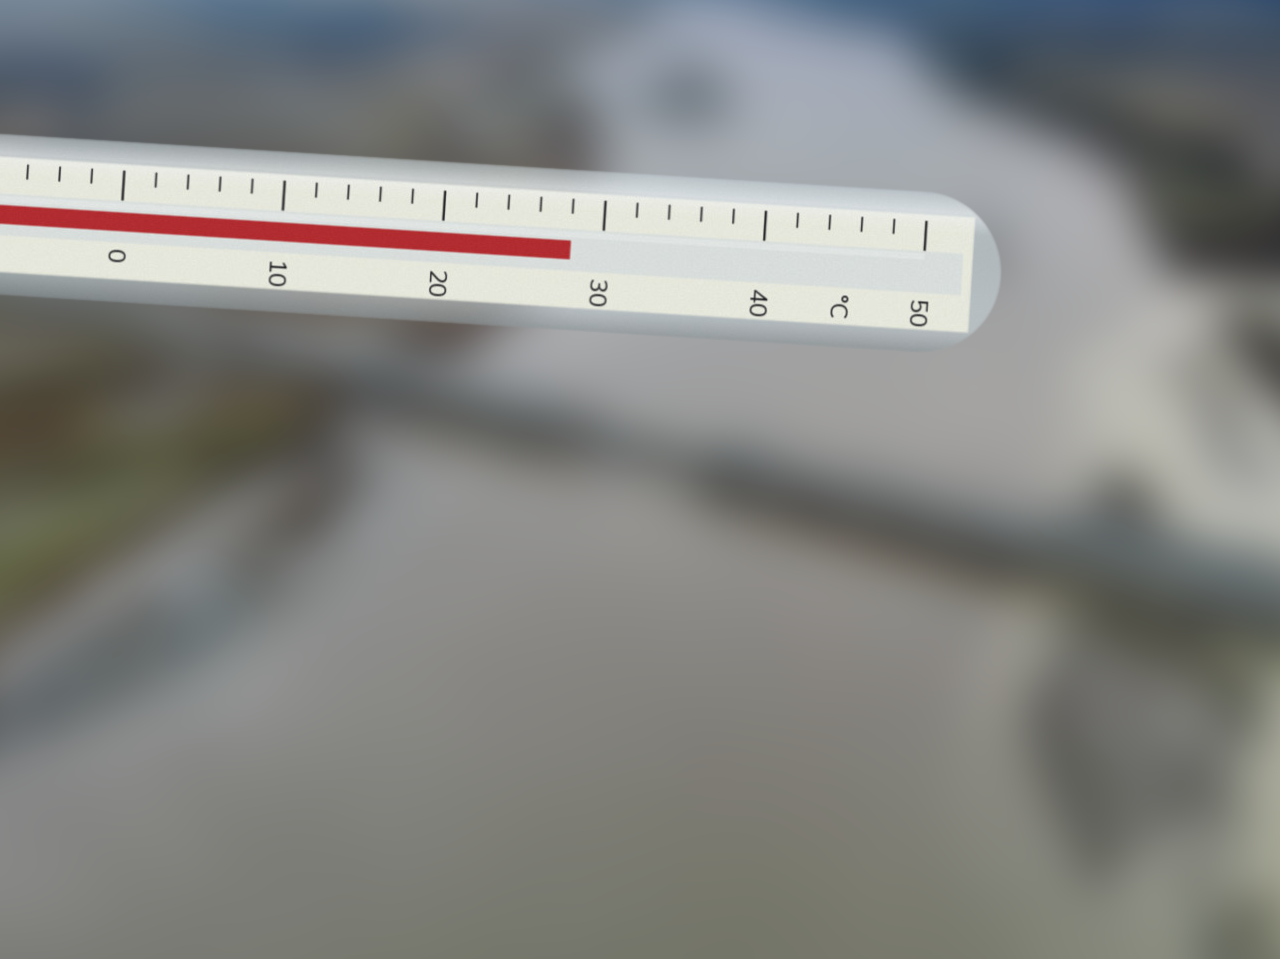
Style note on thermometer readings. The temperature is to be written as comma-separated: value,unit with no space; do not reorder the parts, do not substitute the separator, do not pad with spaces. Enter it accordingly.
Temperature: 28,°C
